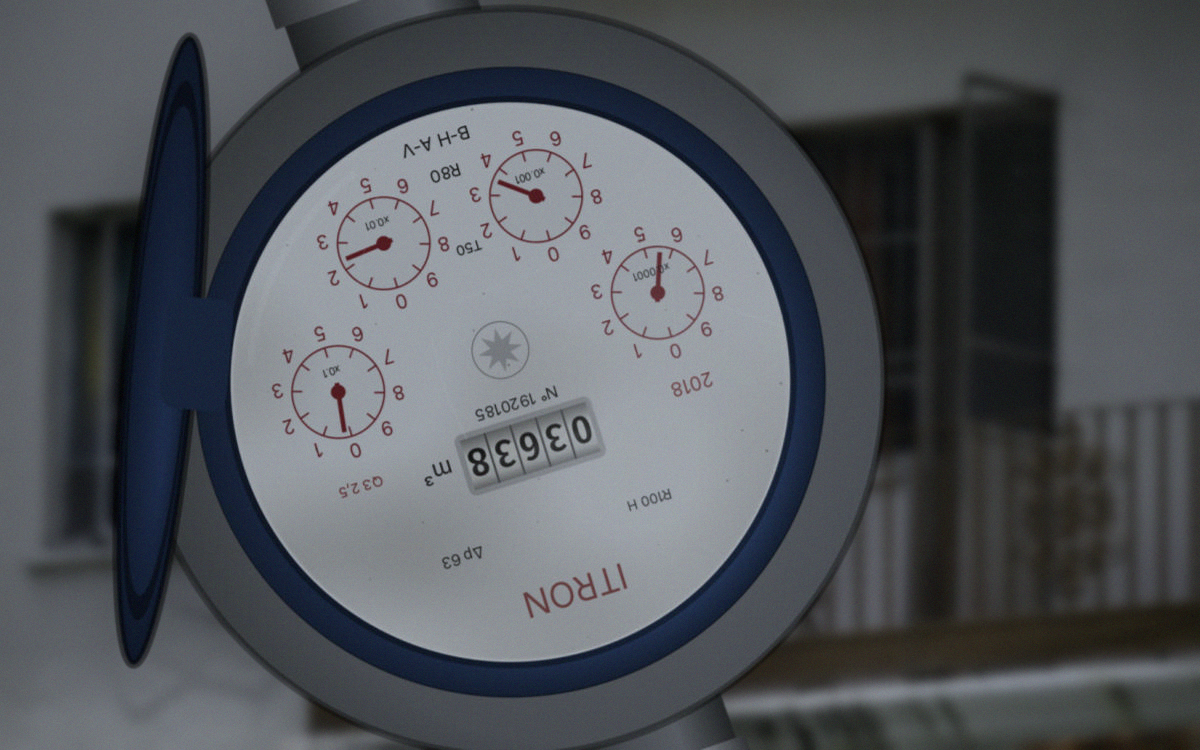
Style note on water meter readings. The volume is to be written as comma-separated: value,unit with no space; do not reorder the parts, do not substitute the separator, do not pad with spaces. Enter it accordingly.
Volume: 3638.0235,m³
